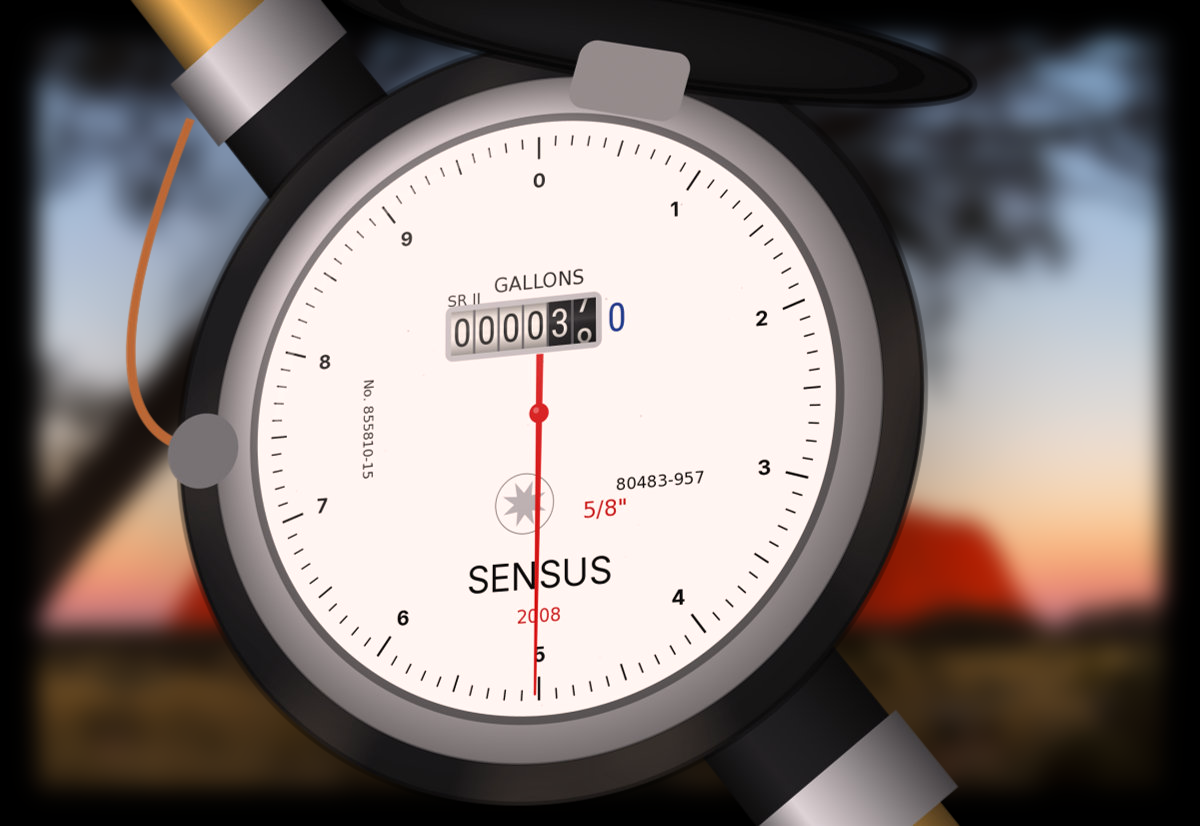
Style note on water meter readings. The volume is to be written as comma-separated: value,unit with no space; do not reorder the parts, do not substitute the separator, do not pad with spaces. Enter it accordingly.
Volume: 375.0,gal
